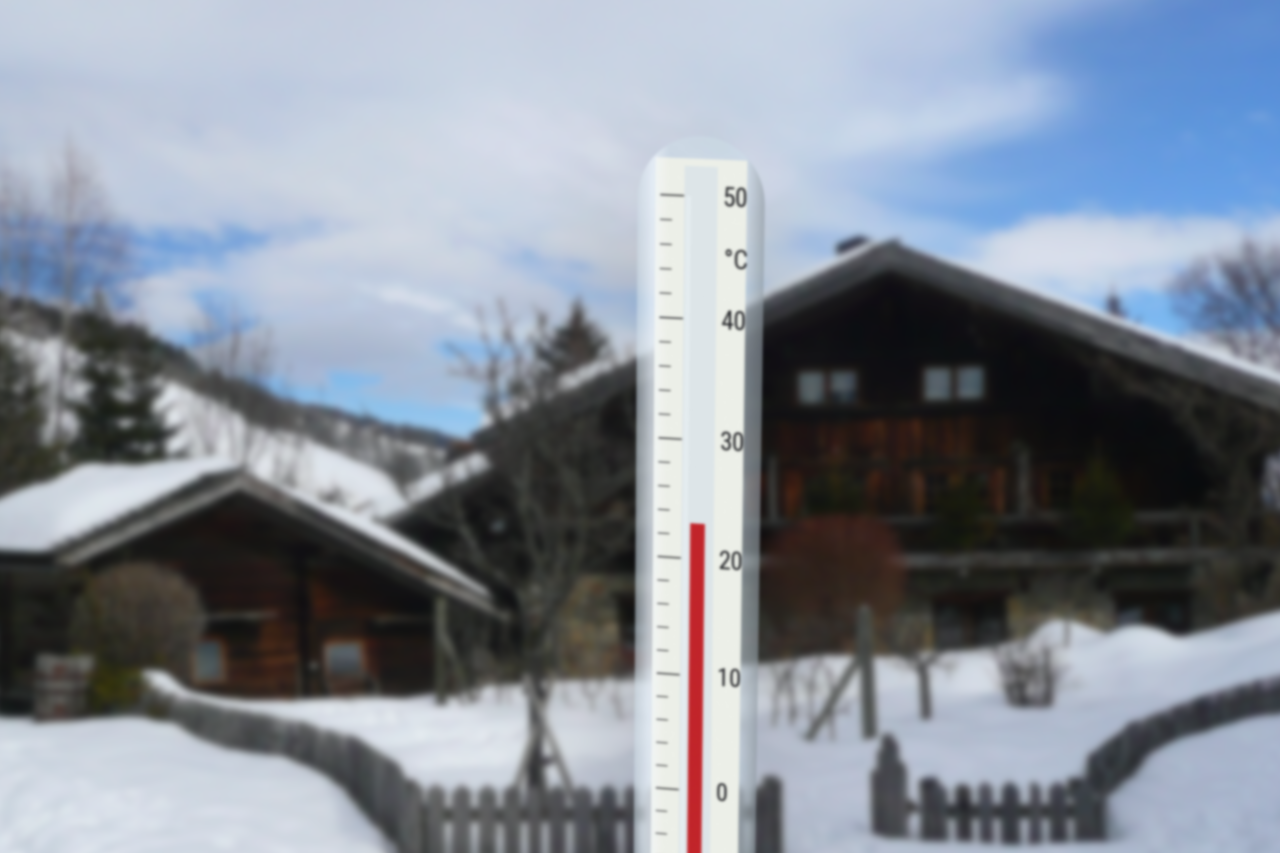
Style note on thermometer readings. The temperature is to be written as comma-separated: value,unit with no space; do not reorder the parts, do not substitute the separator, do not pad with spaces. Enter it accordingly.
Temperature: 23,°C
